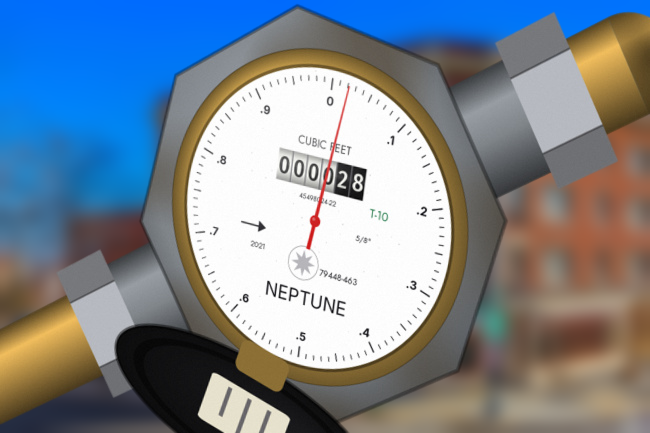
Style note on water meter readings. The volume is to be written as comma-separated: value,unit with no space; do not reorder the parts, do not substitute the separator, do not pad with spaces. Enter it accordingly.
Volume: 28.02,ft³
